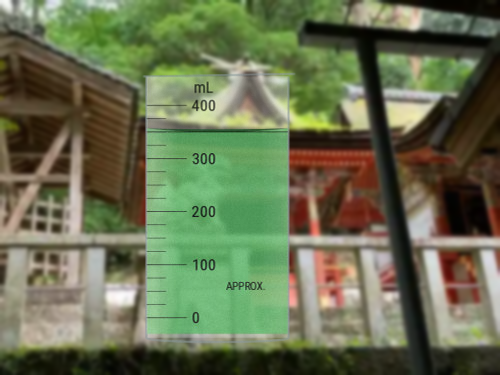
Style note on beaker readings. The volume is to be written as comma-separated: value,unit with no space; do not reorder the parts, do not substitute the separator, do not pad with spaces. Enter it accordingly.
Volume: 350,mL
